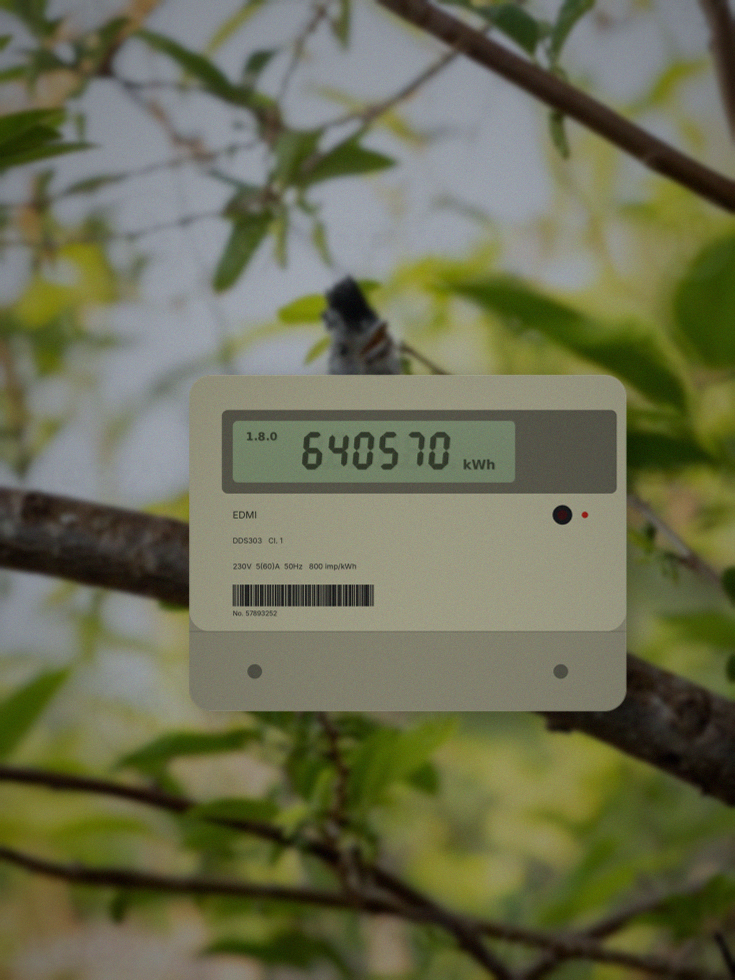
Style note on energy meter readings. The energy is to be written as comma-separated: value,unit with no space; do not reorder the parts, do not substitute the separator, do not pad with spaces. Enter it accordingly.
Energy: 640570,kWh
